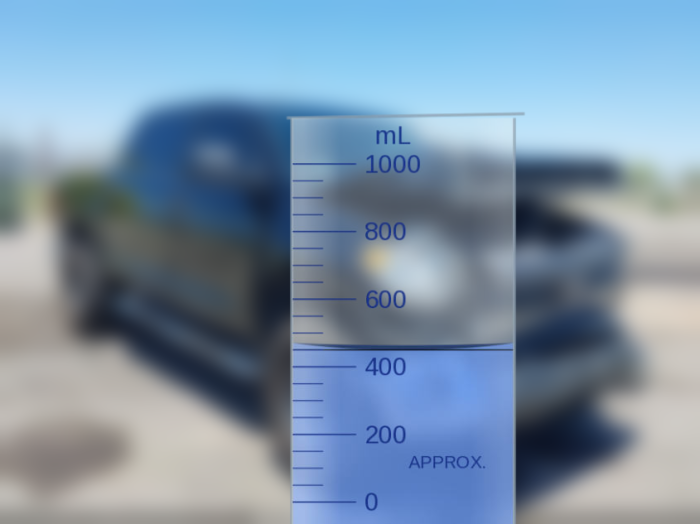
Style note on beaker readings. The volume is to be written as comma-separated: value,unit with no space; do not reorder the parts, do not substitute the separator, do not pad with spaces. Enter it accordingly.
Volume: 450,mL
